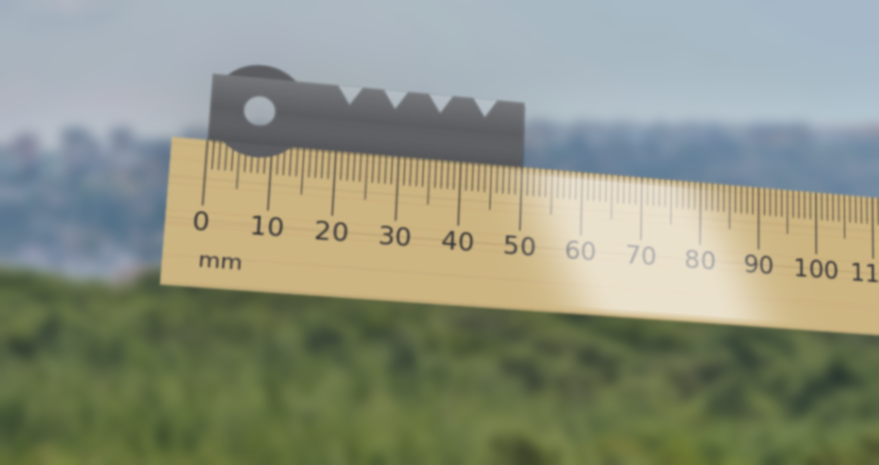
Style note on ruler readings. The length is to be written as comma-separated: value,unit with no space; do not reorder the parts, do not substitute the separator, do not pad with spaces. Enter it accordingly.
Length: 50,mm
